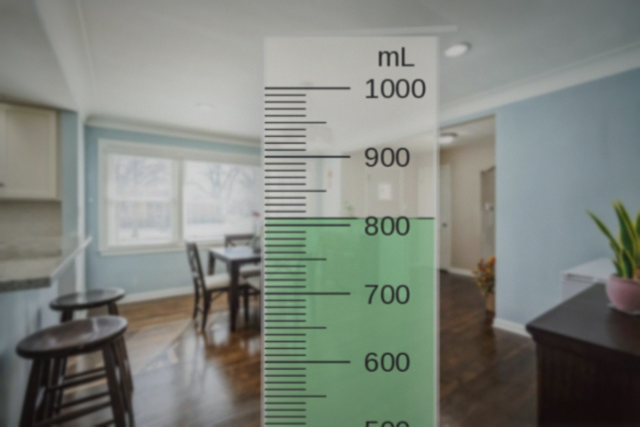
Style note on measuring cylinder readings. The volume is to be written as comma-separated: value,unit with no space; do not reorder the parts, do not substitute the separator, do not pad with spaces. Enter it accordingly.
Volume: 810,mL
